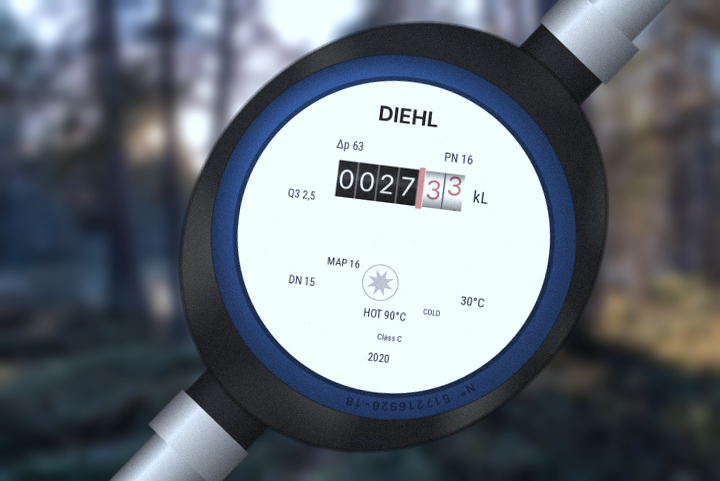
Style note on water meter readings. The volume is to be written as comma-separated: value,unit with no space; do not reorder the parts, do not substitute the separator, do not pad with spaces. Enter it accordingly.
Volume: 27.33,kL
